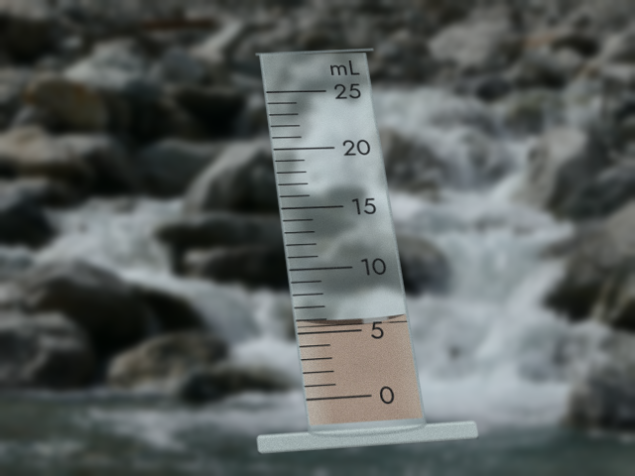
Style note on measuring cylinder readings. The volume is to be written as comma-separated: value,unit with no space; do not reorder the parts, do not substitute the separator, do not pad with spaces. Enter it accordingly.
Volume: 5.5,mL
